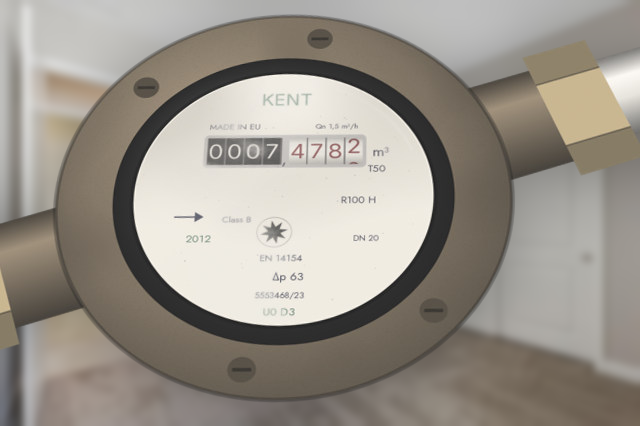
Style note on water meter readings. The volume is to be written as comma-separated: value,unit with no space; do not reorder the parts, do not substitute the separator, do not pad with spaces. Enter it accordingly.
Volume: 7.4782,m³
